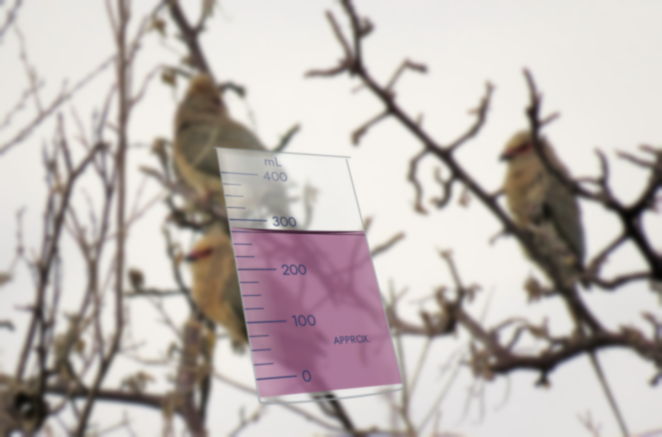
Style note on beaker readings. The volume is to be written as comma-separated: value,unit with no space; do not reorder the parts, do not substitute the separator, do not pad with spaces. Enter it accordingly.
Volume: 275,mL
